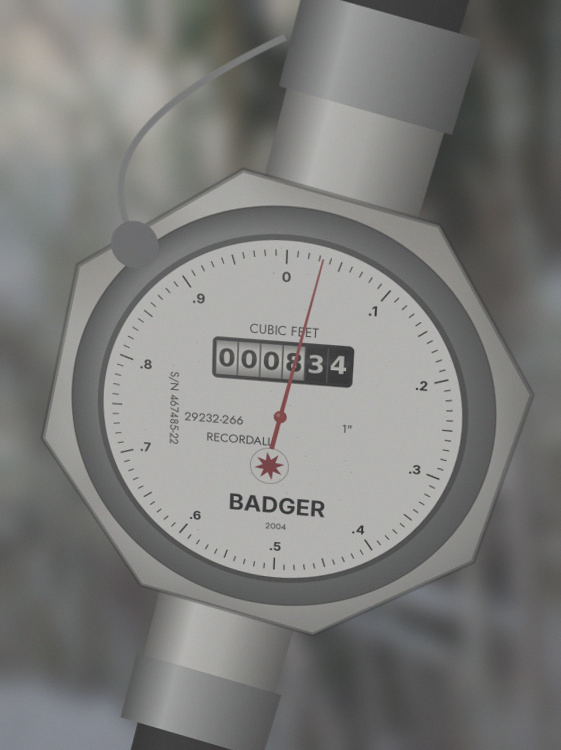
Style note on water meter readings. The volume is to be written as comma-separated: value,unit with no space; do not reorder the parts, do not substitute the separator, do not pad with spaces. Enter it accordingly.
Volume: 834.03,ft³
